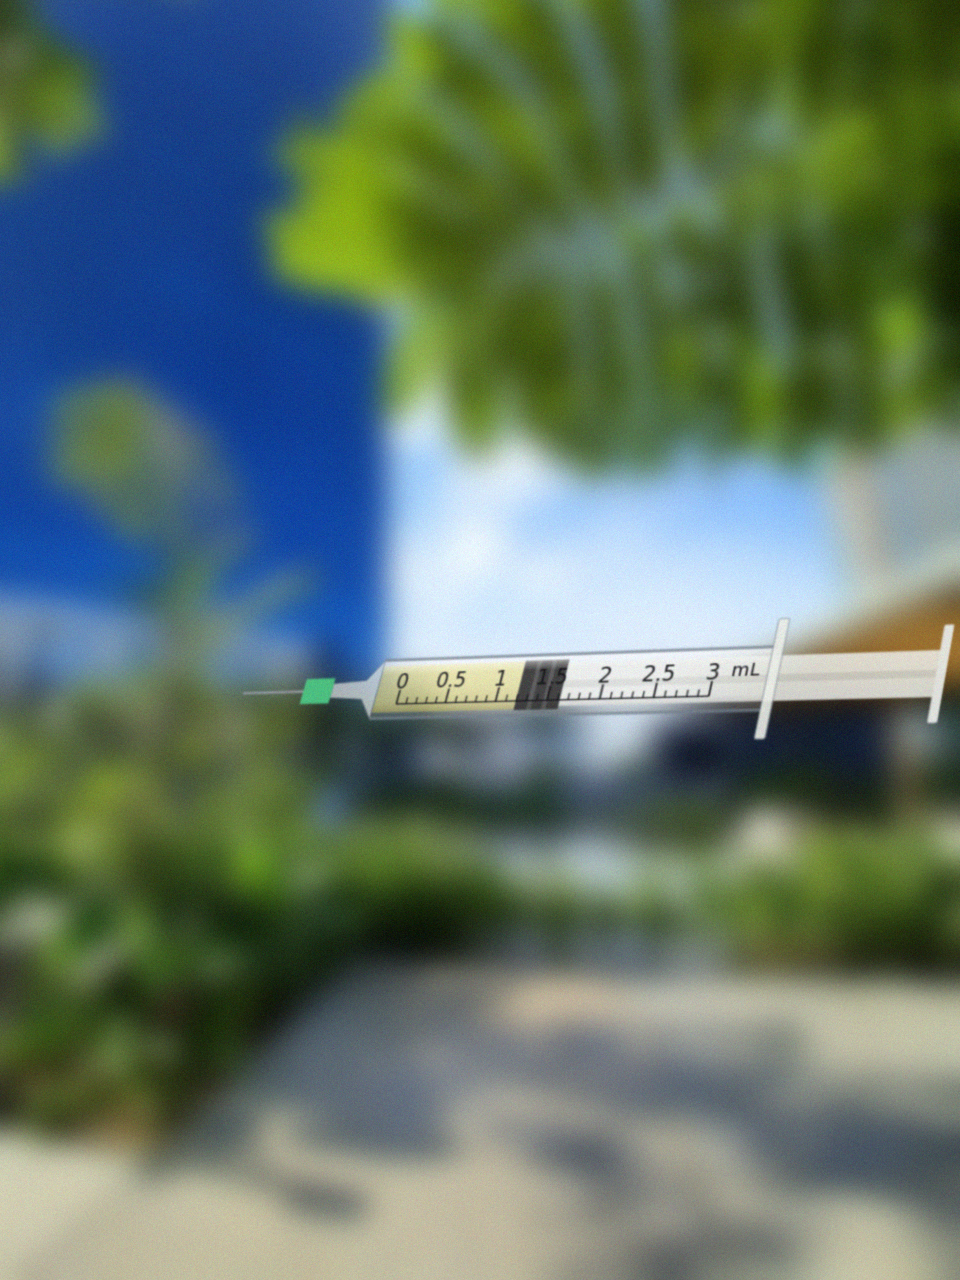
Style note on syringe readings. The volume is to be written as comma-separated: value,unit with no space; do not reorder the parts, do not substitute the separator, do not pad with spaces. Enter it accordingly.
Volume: 1.2,mL
